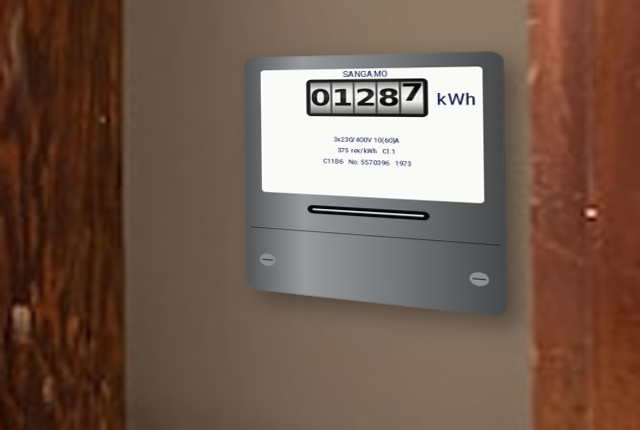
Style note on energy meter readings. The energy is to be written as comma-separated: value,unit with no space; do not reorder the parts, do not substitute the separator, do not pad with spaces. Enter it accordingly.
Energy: 1287,kWh
